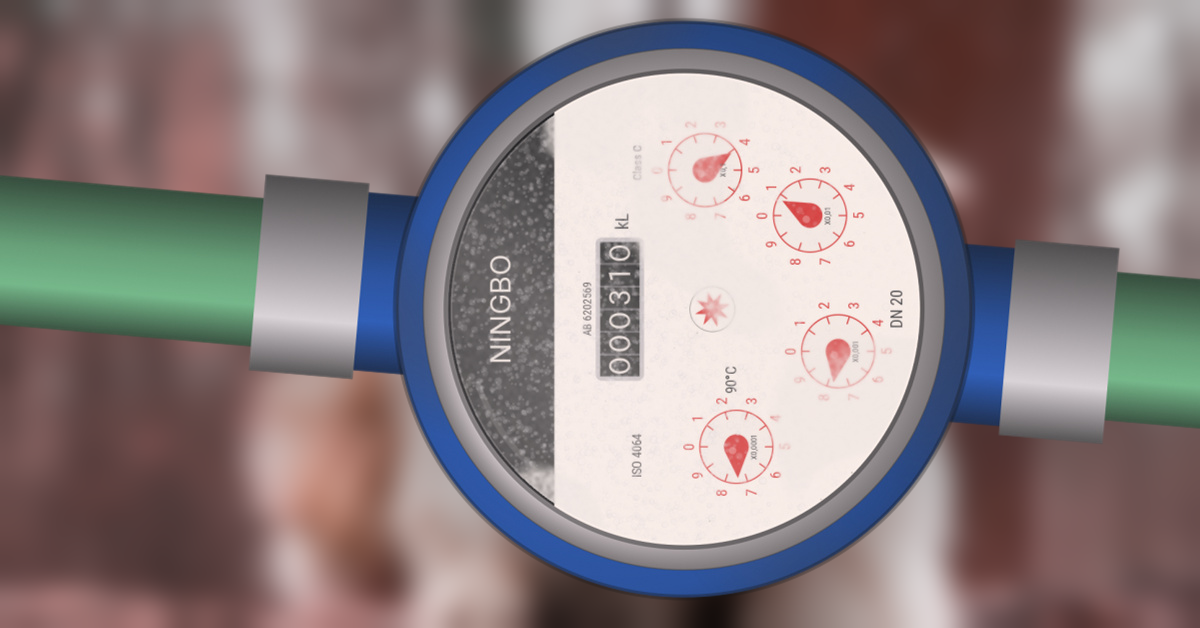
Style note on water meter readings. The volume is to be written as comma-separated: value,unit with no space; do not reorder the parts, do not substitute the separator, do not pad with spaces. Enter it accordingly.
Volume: 310.4077,kL
